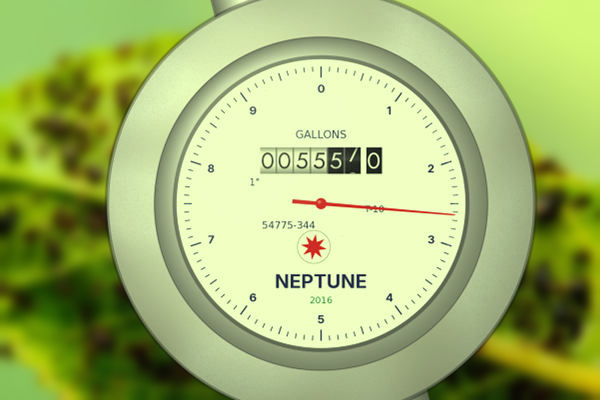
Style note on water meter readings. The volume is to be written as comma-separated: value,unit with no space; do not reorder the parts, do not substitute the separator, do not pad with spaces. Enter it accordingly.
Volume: 55572.6,gal
